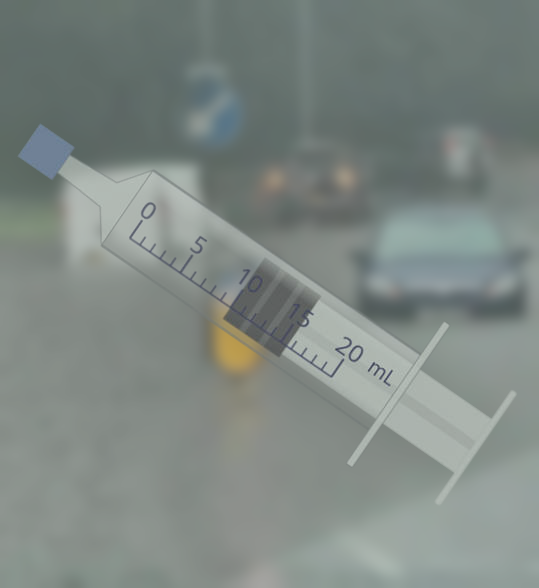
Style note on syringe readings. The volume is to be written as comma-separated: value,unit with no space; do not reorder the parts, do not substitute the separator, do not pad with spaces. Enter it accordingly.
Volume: 10,mL
